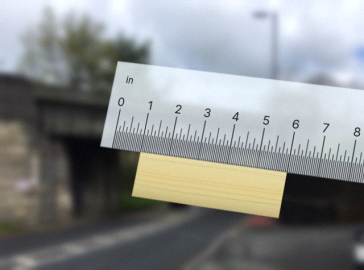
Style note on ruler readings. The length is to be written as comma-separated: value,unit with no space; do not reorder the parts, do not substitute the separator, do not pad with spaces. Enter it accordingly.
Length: 5,in
